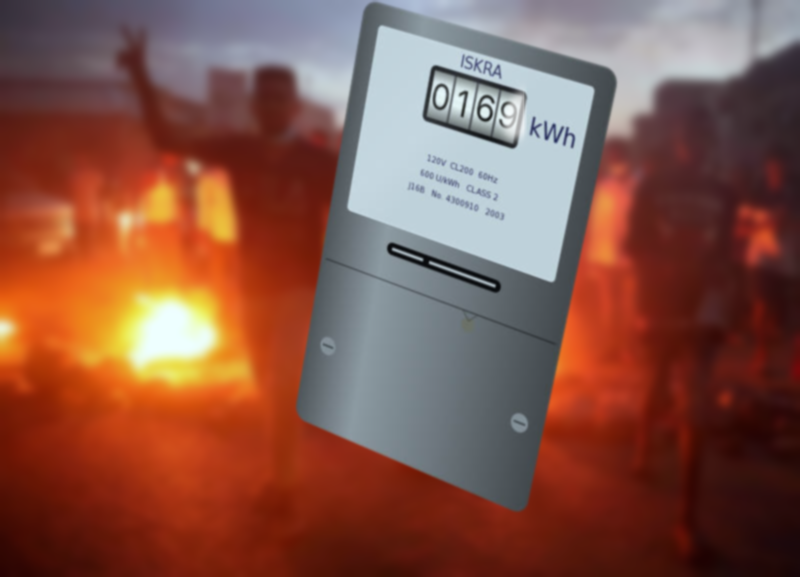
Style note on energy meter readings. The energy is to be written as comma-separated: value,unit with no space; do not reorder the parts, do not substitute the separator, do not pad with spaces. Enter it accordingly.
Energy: 169,kWh
